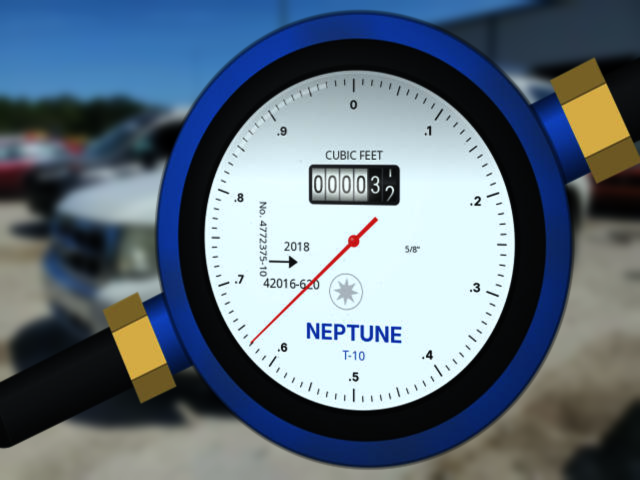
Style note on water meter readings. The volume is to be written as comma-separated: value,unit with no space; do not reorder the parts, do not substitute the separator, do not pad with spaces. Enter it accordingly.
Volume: 31.63,ft³
